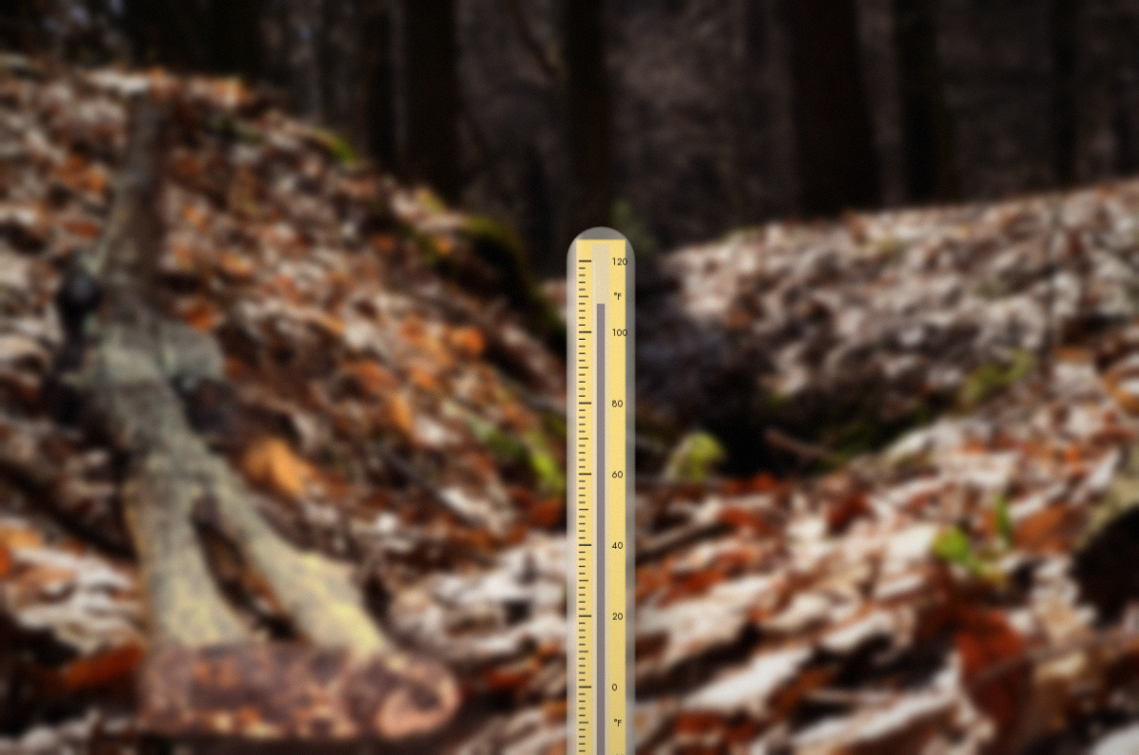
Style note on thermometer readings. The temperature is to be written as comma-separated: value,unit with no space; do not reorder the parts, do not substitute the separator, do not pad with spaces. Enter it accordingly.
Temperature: 108,°F
